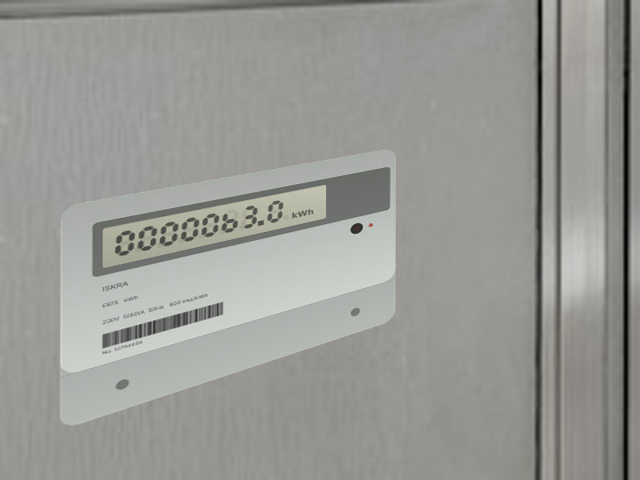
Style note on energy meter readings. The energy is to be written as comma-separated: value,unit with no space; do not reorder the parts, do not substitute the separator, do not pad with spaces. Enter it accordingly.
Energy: 63.0,kWh
